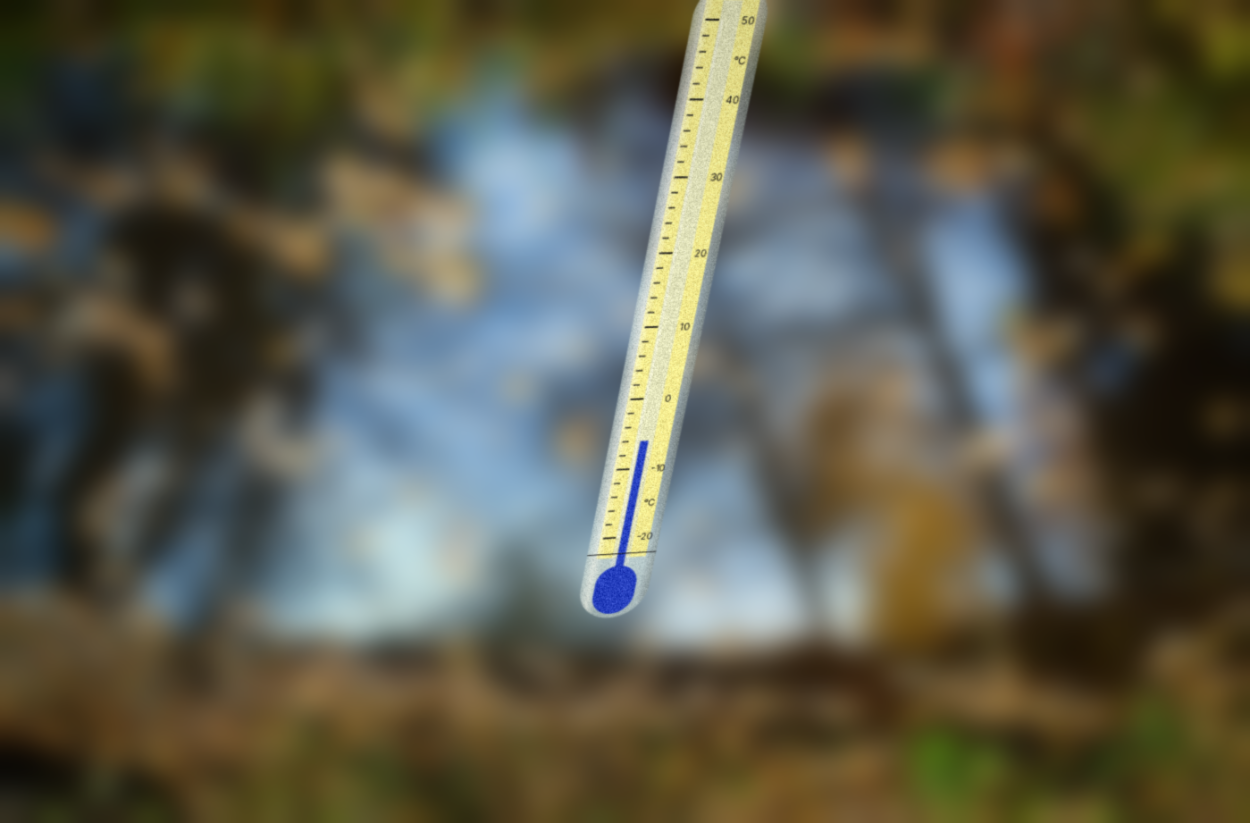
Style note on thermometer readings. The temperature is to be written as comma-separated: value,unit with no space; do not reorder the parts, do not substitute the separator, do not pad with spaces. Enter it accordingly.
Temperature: -6,°C
